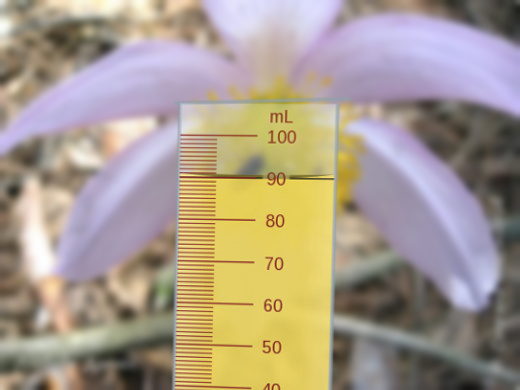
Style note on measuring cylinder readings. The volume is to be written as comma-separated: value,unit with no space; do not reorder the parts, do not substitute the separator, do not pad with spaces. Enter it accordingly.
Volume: 90,mL
